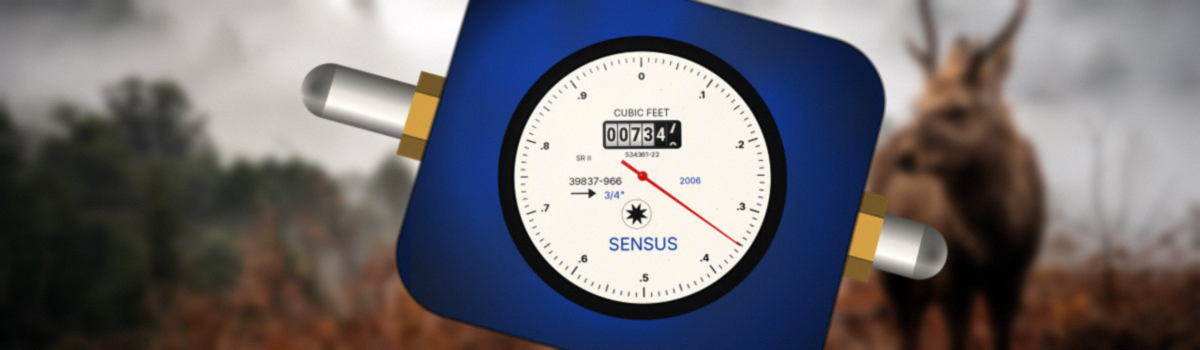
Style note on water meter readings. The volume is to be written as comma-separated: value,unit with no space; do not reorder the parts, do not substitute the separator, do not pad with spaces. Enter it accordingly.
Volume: 7347.35,ft³
